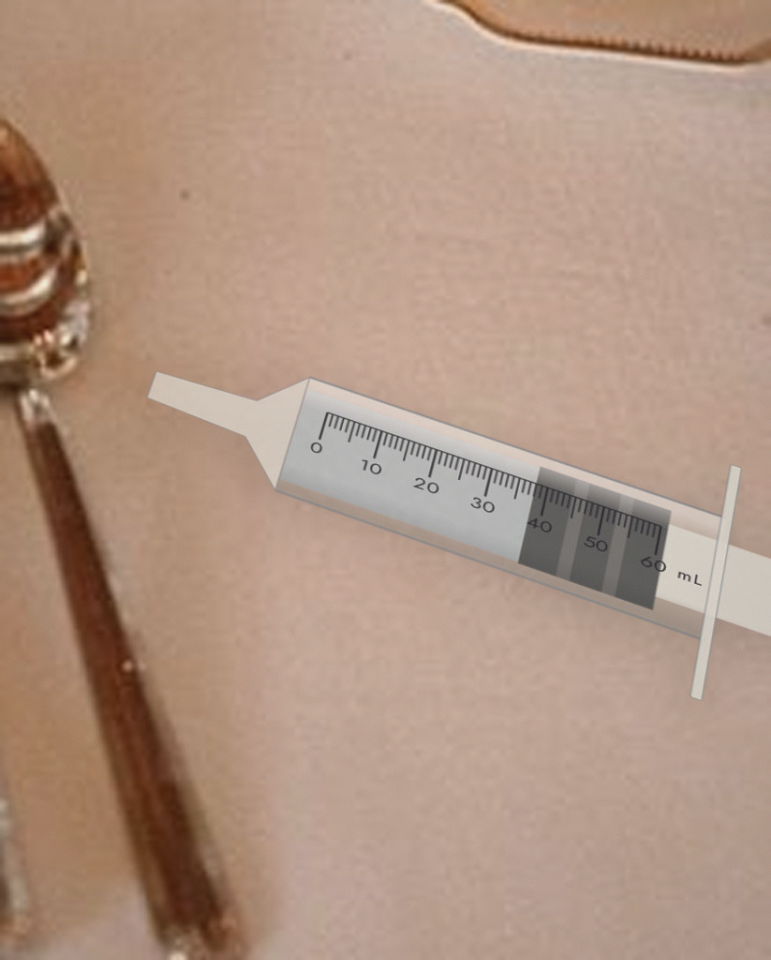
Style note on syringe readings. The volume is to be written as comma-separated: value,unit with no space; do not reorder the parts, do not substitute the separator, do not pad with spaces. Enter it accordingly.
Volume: 38,mL
